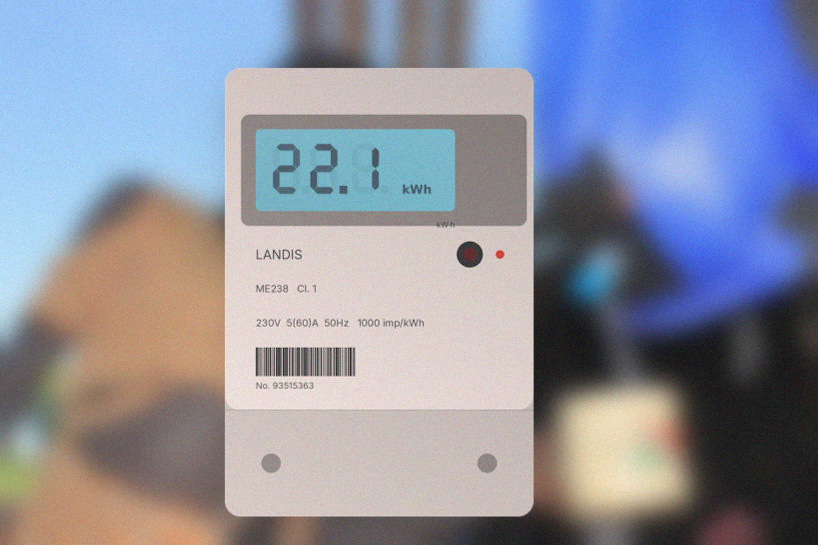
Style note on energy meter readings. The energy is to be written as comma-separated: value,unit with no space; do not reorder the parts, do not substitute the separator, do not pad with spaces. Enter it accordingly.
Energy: 22.1,kWh
